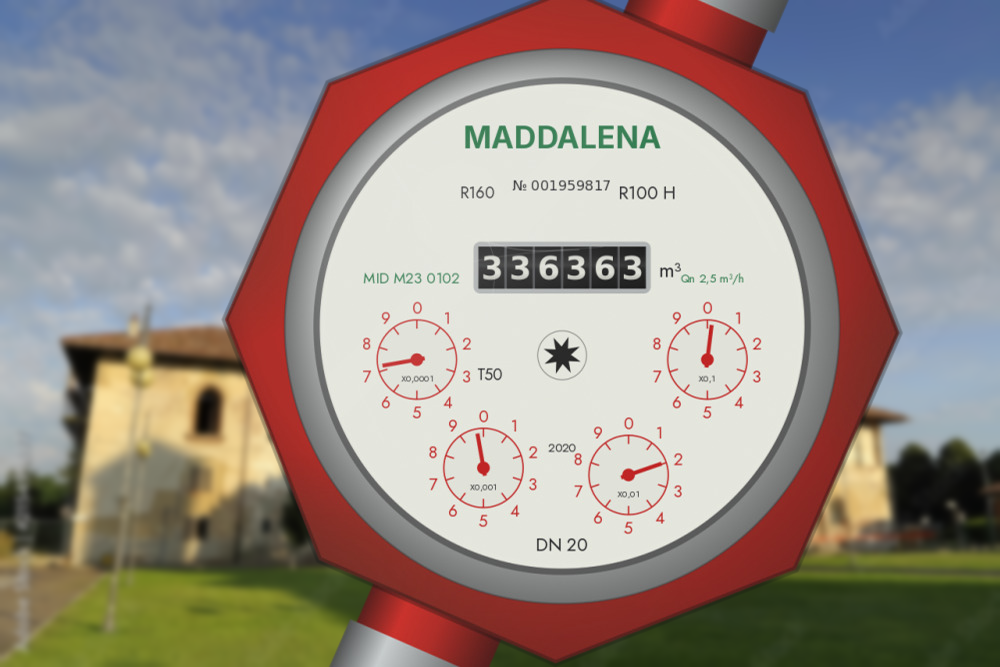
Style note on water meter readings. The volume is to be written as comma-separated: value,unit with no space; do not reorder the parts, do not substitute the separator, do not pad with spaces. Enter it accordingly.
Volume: 336363.0197,m³
